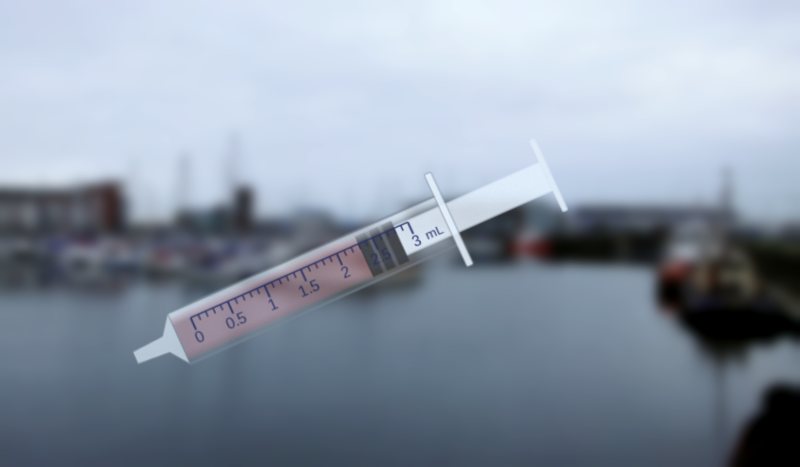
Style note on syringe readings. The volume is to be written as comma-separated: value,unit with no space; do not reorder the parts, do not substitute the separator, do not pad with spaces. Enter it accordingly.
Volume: 2.3,mL
